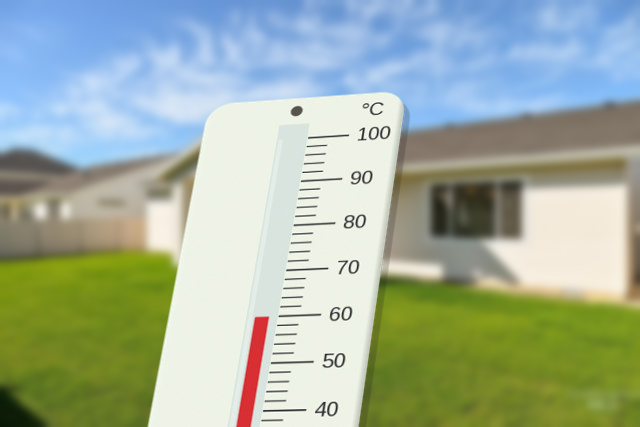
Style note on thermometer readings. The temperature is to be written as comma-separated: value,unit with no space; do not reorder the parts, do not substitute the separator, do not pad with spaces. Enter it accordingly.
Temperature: 60,°C
